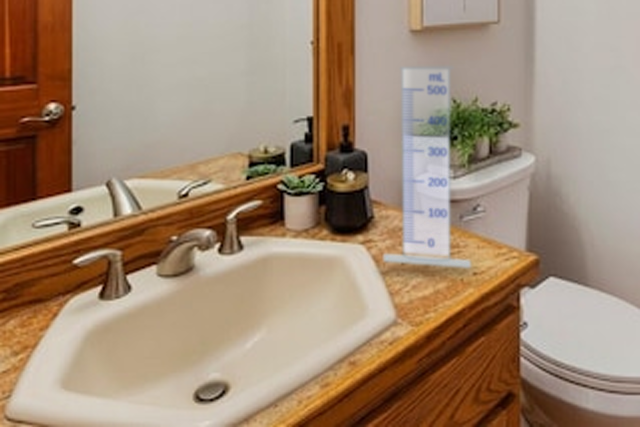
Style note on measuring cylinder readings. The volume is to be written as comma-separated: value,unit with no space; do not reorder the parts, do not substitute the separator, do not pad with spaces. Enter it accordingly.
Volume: 350,mL
